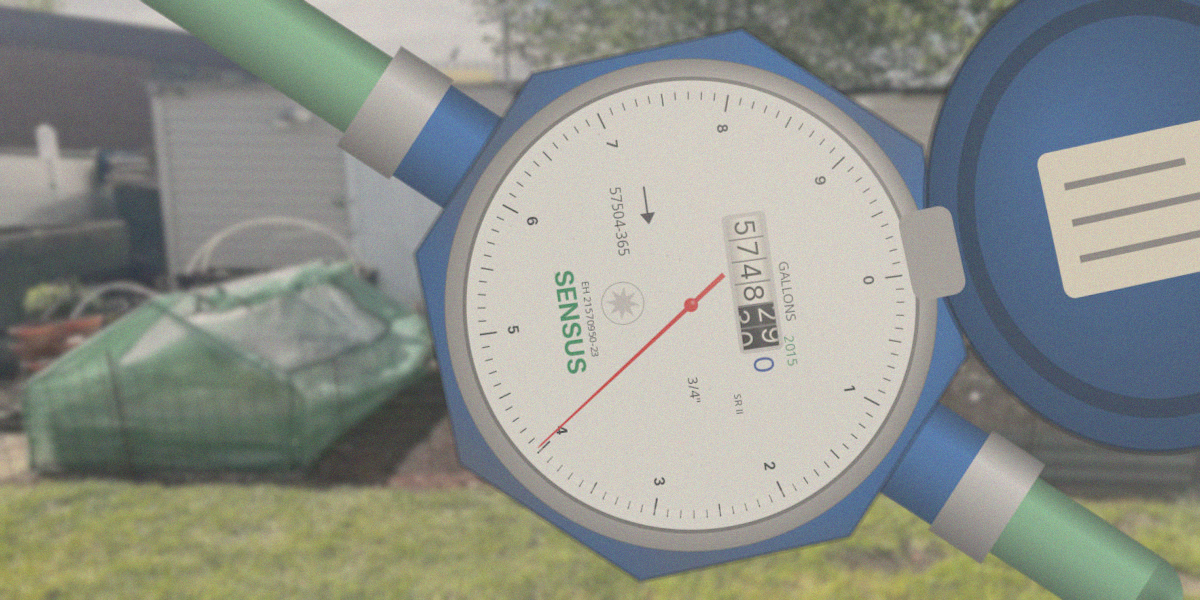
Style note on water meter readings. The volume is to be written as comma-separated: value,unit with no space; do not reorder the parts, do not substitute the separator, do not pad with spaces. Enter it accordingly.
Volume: 5748294.0,gal
